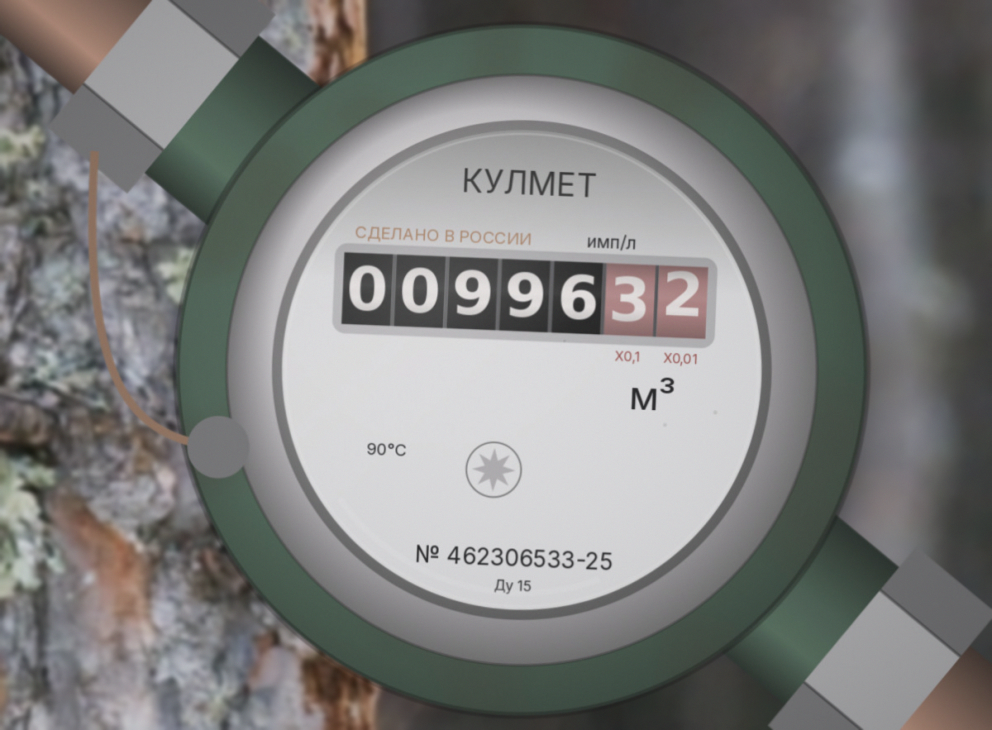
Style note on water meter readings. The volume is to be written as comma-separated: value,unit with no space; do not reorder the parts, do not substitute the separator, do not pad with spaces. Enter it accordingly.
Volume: 996.32,m³
